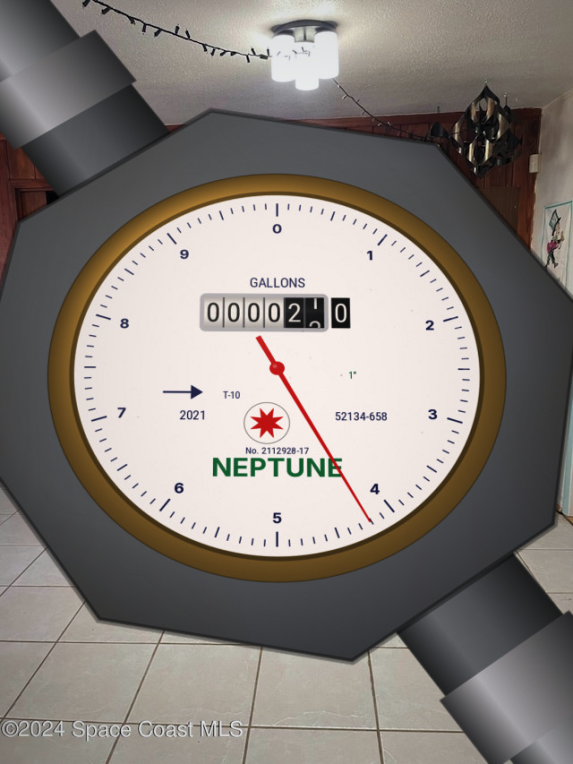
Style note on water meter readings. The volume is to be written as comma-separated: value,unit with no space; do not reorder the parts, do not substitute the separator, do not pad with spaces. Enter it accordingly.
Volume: 214.2,gal
